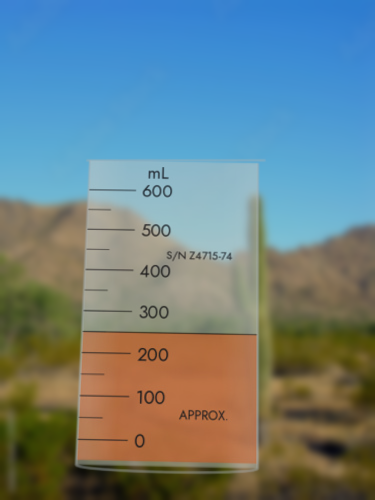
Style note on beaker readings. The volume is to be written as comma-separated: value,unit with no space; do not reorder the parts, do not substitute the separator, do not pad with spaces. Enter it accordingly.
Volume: 250,mL
